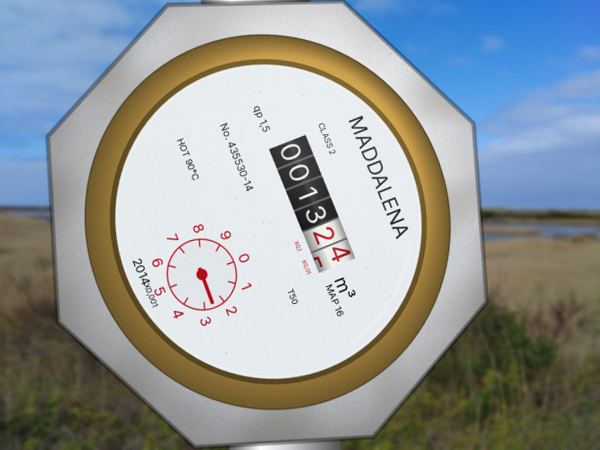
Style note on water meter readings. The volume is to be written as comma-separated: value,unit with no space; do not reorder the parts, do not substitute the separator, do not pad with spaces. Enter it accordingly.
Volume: 13.242,m³
